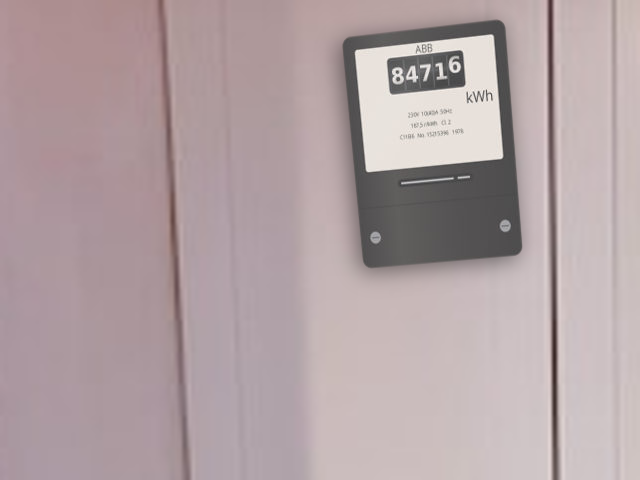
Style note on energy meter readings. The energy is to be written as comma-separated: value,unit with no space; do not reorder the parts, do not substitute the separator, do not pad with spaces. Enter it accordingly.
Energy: 84716,kWh
